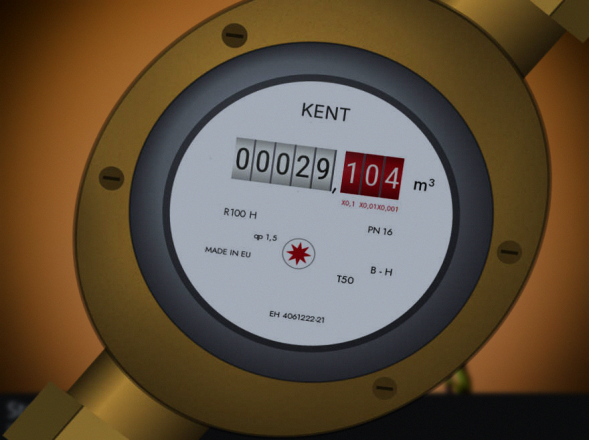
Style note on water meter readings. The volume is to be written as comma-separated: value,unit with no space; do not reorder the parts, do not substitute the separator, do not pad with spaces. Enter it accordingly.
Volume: 29.104,m³
